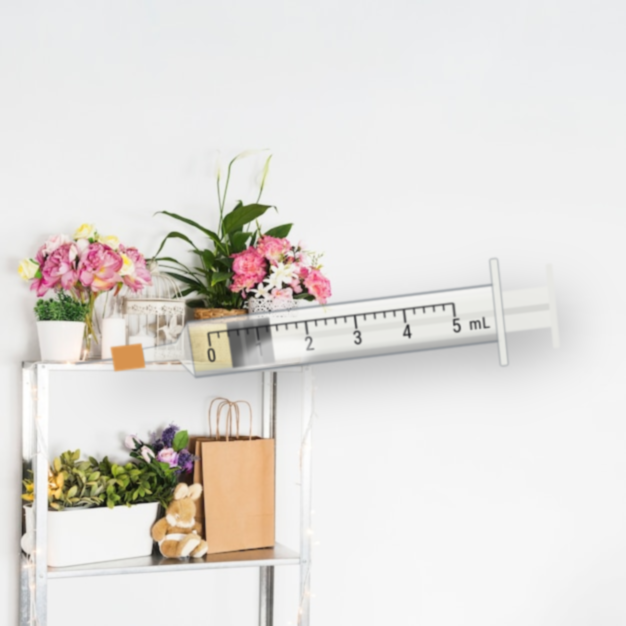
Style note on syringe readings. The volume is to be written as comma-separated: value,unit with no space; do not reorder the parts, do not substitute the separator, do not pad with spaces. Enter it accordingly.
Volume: 0.4,mL
